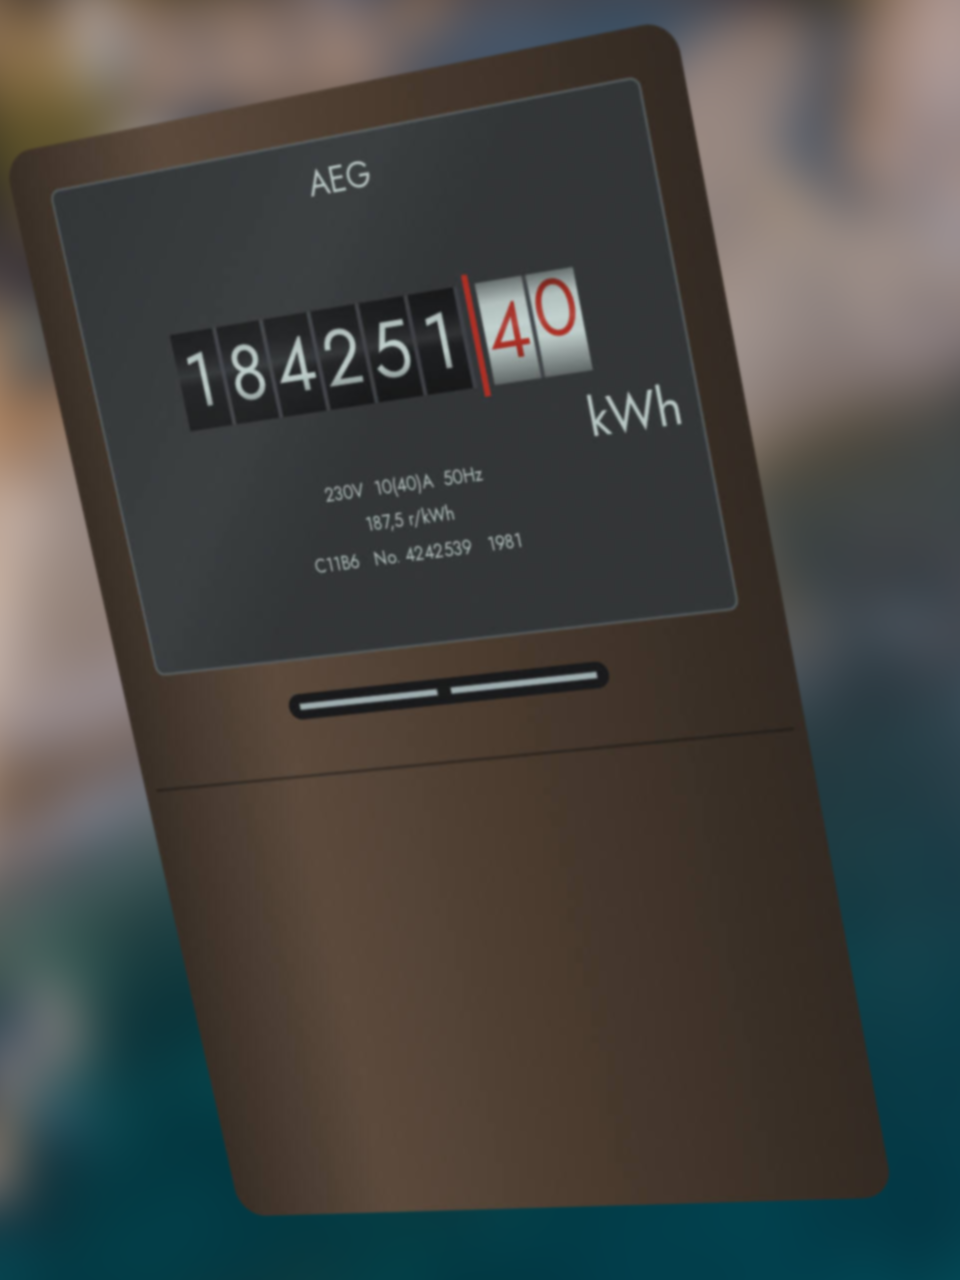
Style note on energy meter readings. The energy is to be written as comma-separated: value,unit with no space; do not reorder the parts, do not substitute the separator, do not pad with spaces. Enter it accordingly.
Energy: 184251.40,kWh
